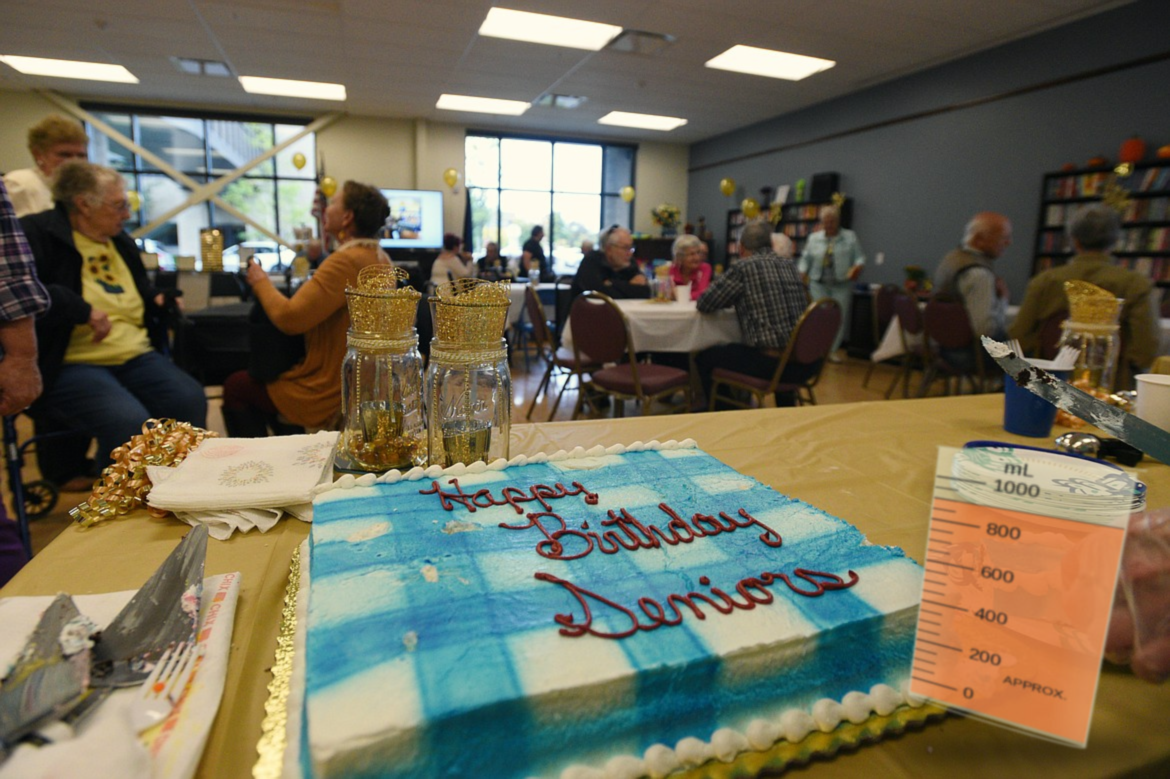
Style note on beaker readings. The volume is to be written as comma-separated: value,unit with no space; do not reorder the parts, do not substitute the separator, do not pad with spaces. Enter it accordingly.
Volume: 900,mL
